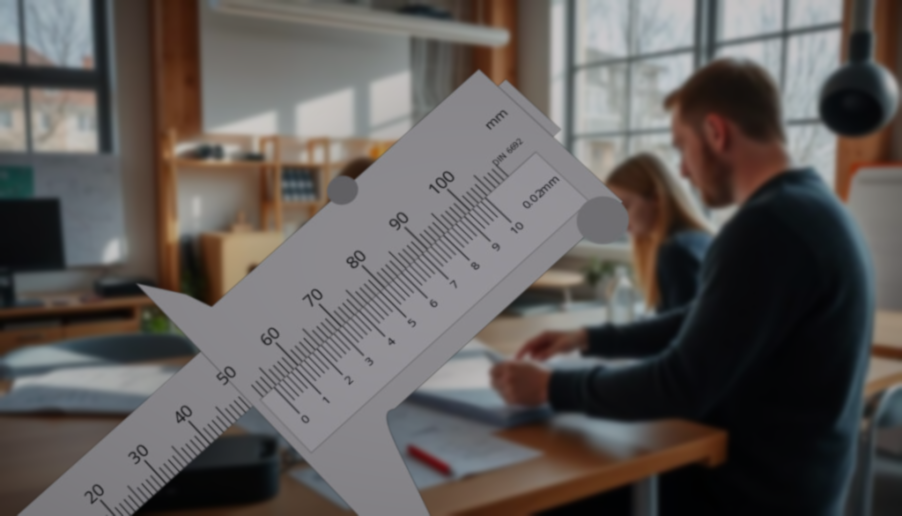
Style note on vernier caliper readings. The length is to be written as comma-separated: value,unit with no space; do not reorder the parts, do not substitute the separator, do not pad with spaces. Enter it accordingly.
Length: 54.5,mm
